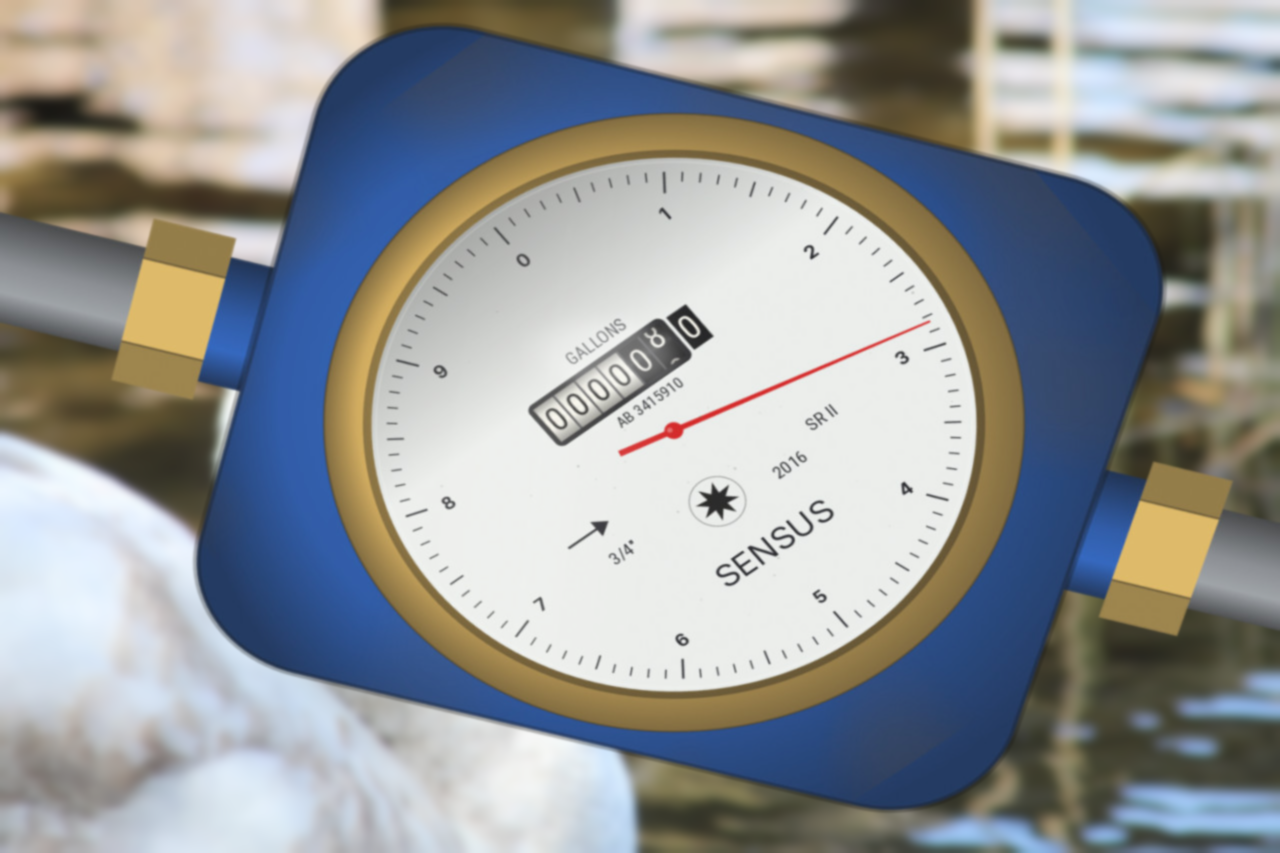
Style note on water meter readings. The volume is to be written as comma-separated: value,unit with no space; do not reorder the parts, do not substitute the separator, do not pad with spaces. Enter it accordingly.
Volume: 82.8,gal
